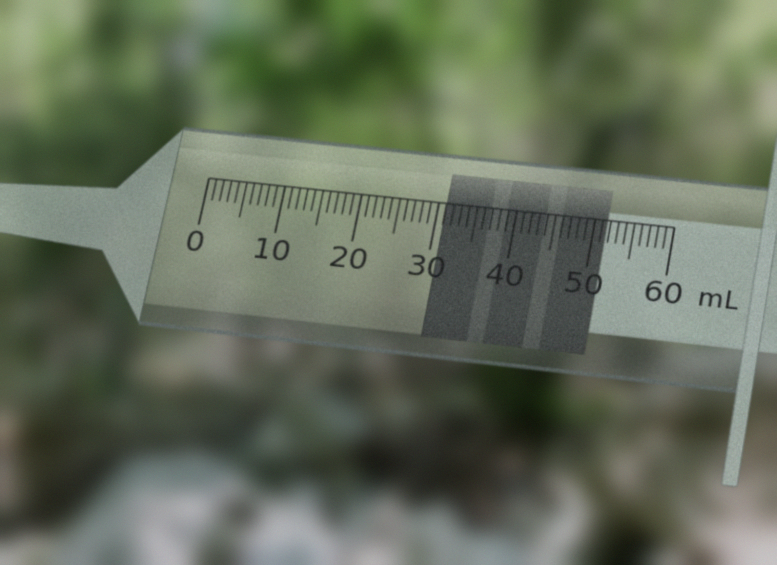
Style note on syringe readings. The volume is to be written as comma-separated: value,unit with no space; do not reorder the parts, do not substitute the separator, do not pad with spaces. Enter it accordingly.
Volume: 31,mL
